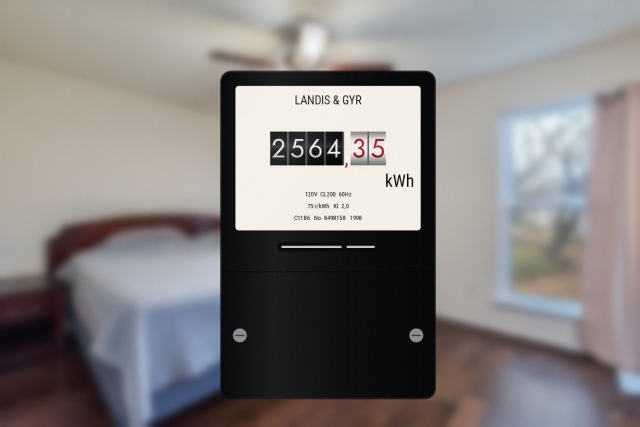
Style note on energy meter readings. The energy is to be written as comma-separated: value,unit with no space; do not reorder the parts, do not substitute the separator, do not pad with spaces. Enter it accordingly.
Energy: 2564.35,kWh
